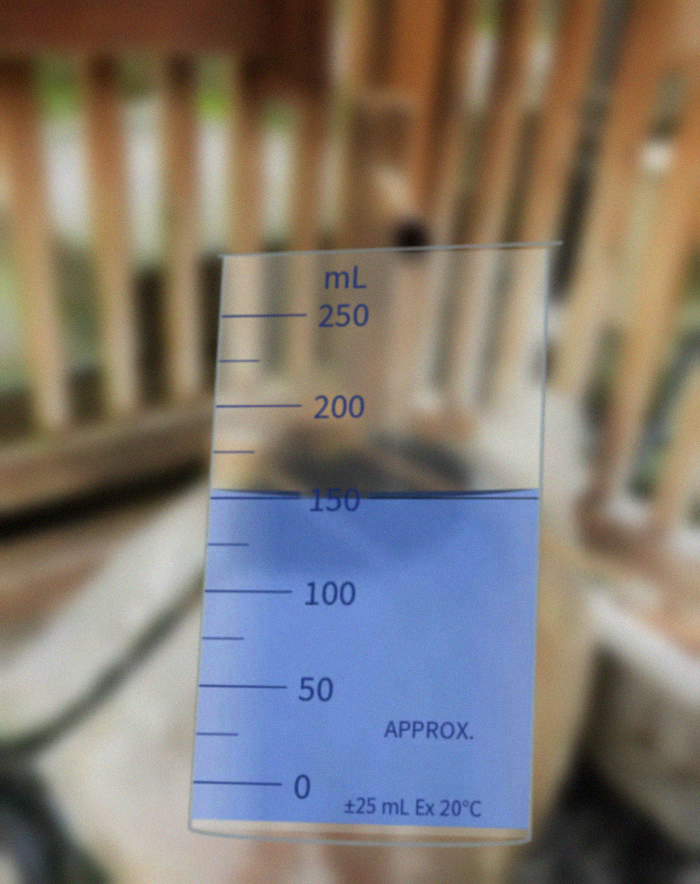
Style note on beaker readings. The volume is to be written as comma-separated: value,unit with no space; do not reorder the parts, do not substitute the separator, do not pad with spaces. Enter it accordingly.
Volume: 150,mL
